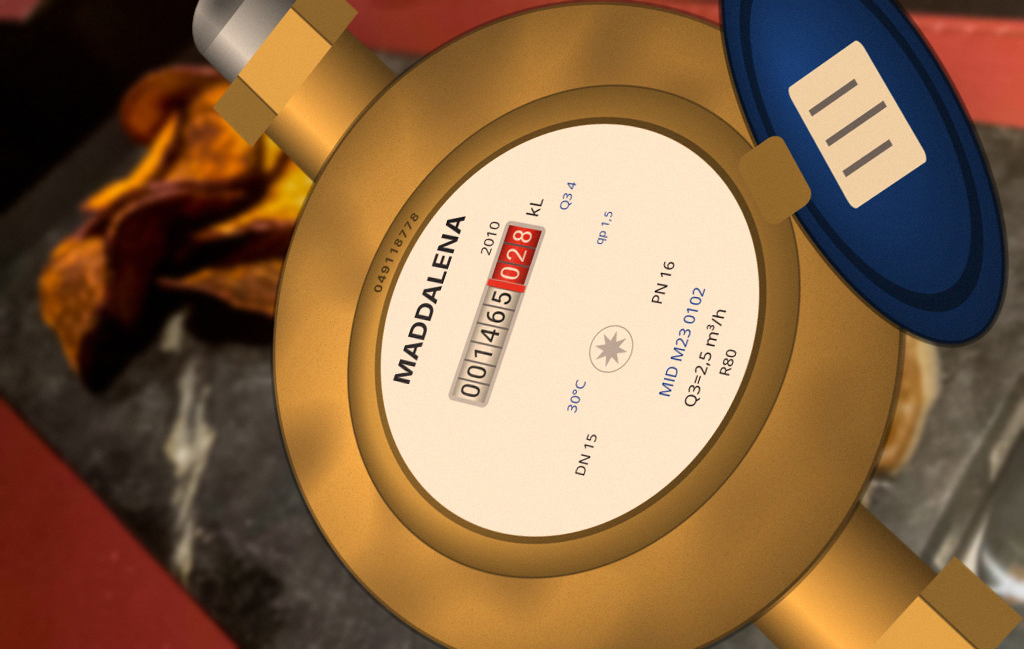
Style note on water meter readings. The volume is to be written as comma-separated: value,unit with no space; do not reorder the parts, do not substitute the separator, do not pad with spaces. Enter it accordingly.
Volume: 1465.028,kL
